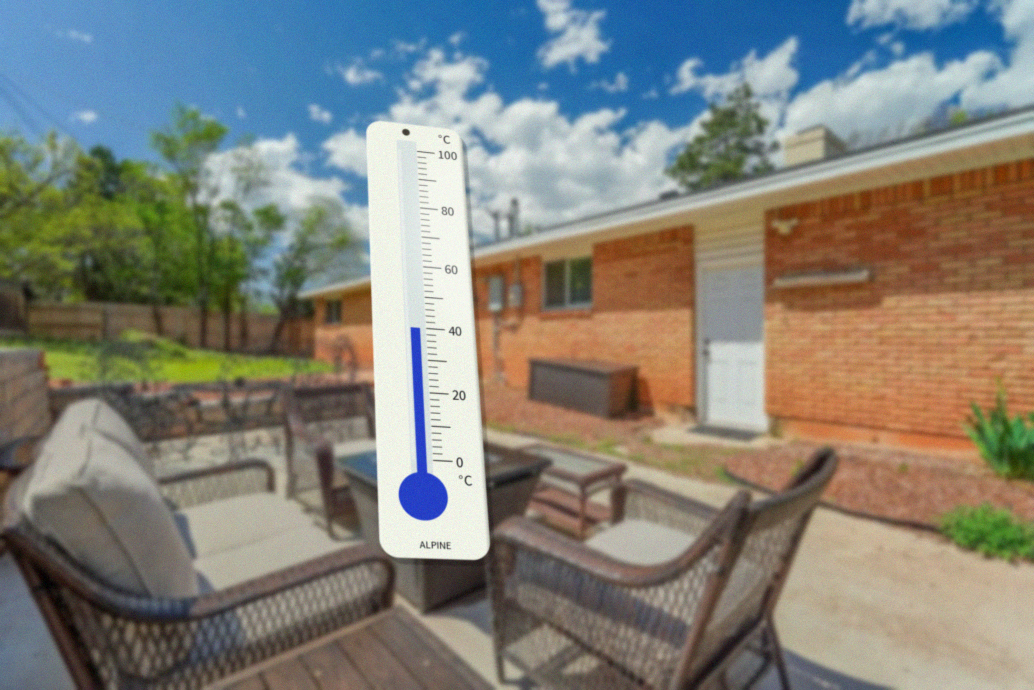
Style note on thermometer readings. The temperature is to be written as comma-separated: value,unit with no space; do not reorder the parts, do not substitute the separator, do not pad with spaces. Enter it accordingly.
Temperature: 40,°C
